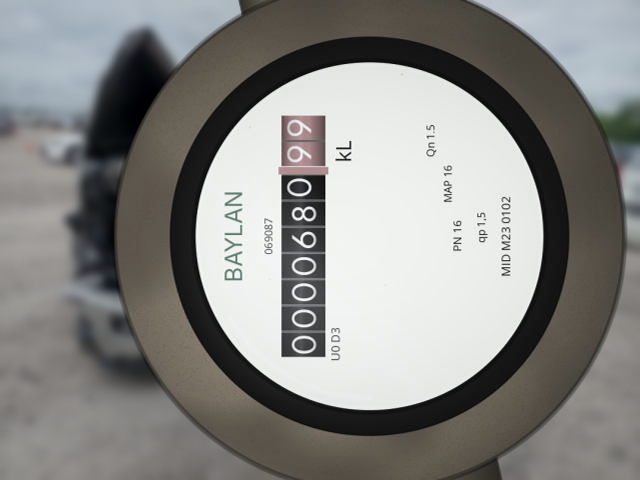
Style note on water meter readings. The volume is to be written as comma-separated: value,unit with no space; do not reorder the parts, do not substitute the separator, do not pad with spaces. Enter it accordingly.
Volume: 680.99,kL
